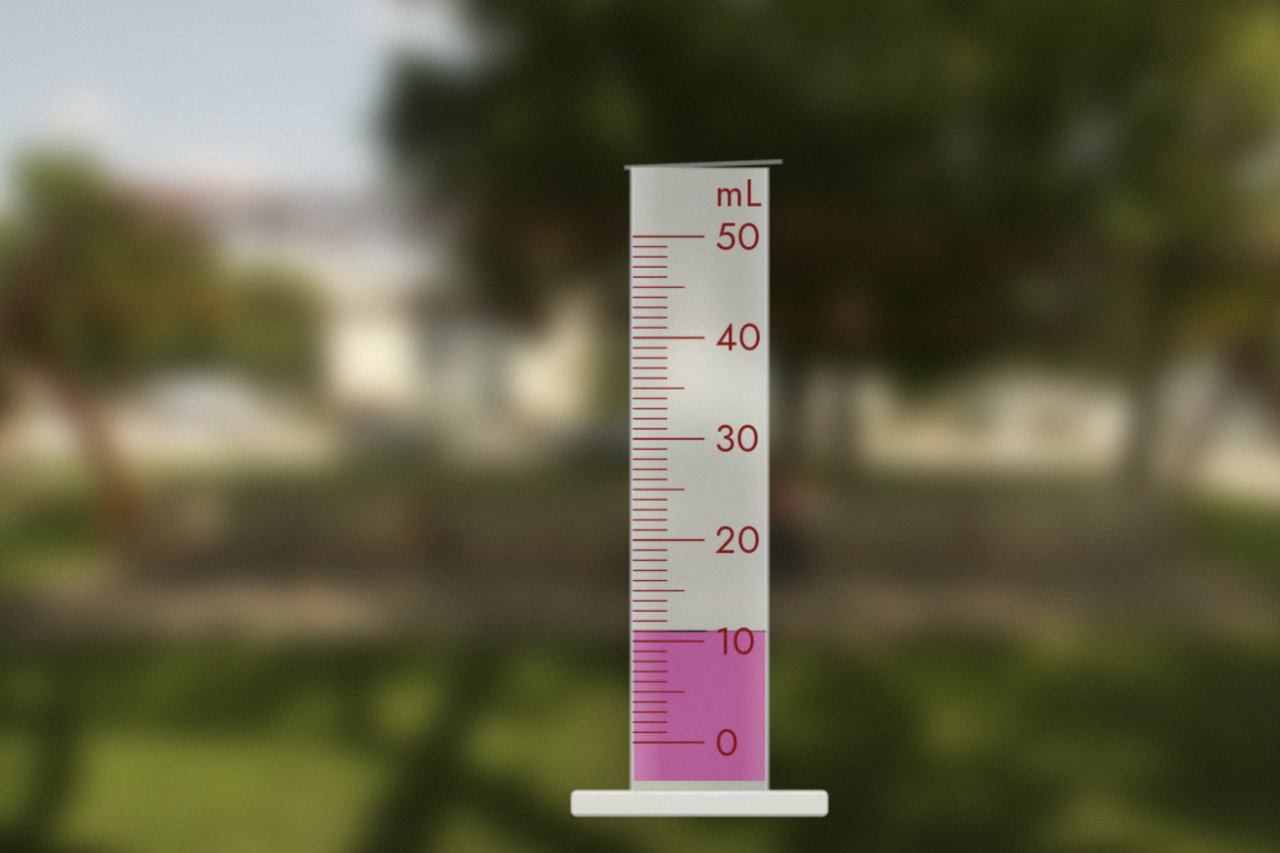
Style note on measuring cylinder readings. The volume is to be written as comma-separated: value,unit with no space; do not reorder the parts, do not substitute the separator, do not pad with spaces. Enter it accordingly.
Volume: 11,mL
